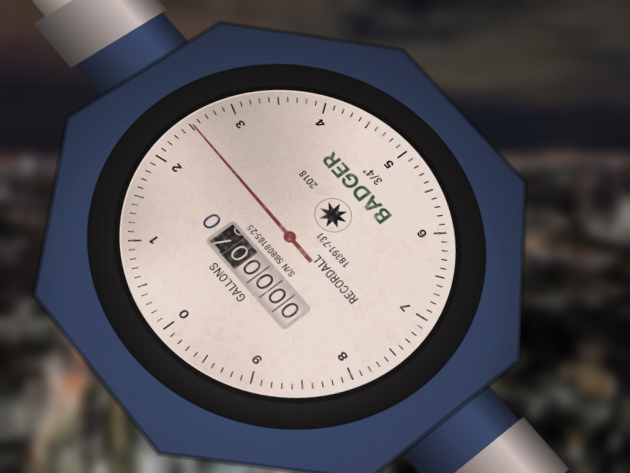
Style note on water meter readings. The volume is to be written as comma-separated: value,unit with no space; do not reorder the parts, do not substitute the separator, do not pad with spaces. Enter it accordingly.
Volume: 72.5,gal
